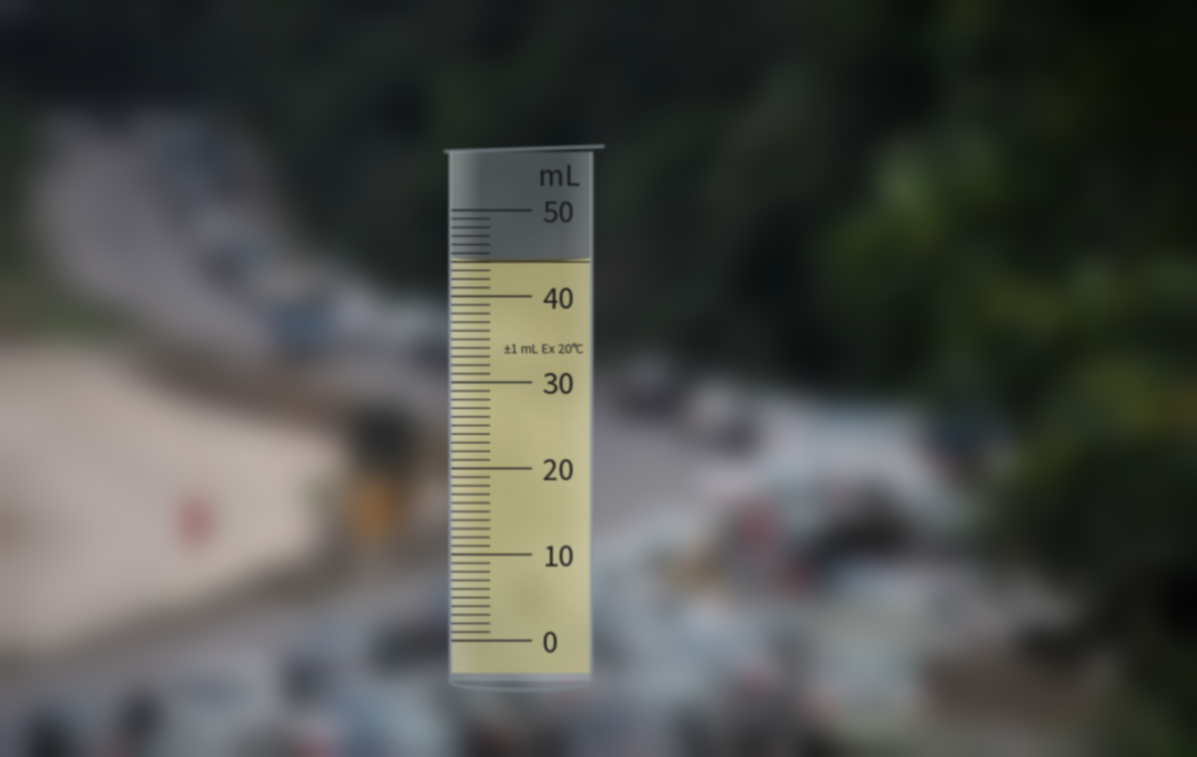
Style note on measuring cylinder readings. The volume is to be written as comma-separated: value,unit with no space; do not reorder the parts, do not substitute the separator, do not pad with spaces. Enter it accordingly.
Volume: 44,mL
